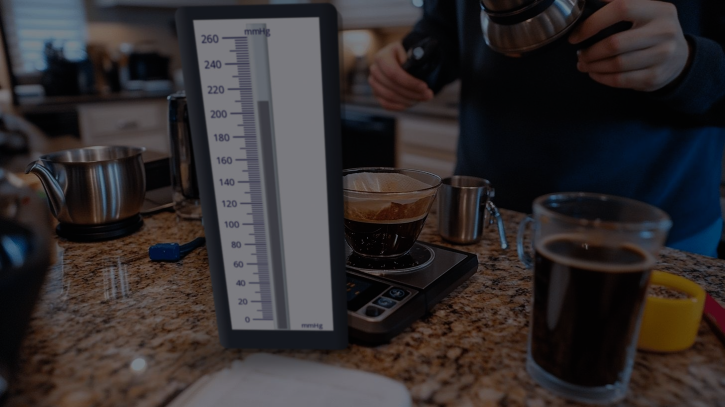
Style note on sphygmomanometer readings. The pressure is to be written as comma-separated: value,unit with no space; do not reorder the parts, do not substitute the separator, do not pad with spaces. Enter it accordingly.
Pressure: 210,mmHg
